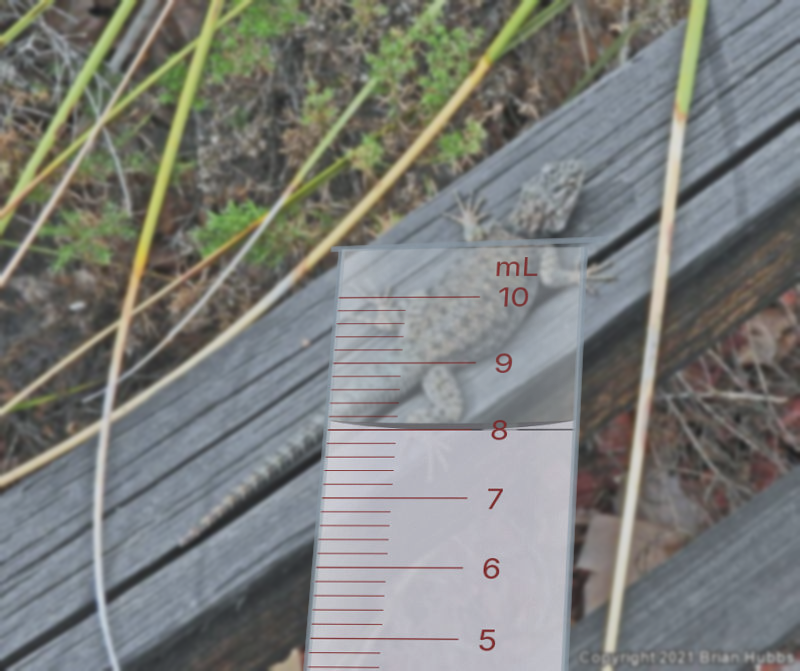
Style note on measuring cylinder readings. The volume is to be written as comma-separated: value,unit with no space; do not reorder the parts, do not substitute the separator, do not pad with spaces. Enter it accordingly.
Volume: 8,mL
